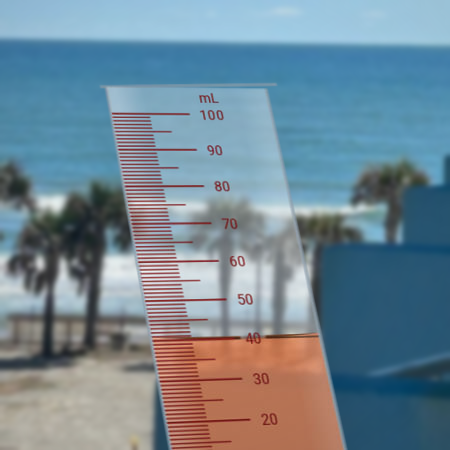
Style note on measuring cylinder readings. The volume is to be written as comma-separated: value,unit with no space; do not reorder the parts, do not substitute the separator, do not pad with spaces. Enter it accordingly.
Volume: 40,mL
